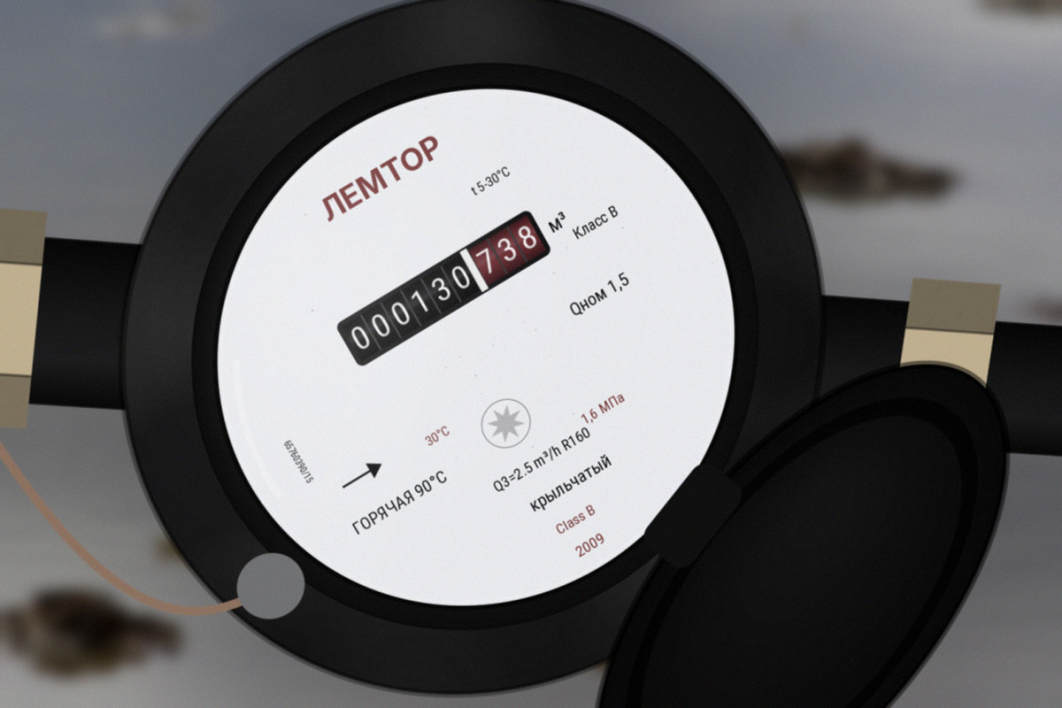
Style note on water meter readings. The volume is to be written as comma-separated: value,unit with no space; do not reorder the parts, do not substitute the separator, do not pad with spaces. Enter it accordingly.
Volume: 130.738,m³
